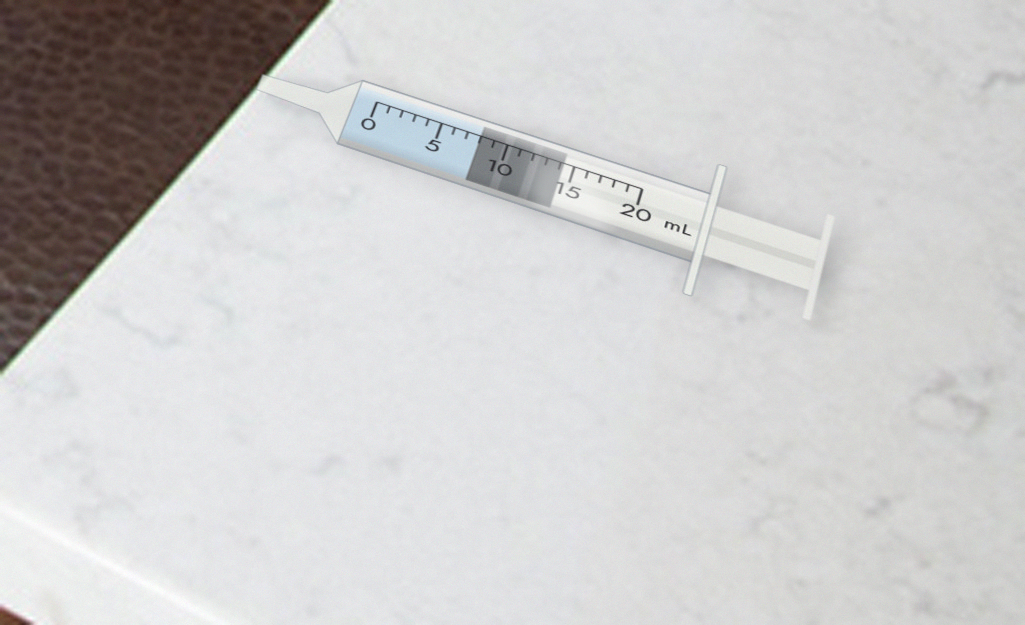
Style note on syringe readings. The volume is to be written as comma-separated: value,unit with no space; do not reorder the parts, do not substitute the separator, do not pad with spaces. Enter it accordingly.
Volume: 8,mL
